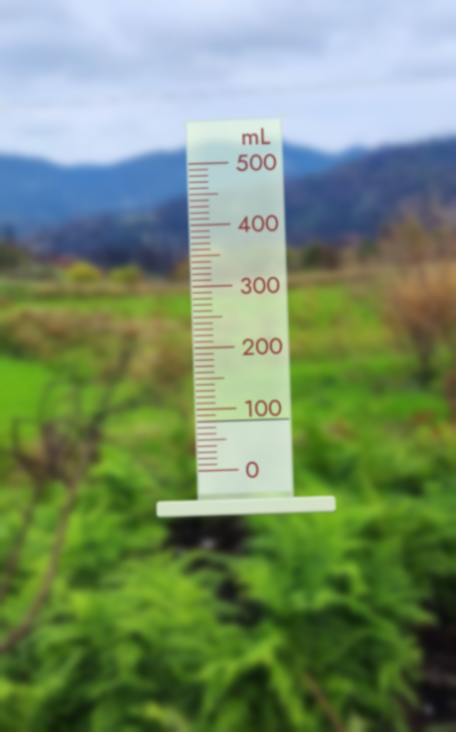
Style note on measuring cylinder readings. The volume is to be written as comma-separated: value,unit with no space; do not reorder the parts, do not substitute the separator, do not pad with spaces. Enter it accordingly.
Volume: 80,mL
